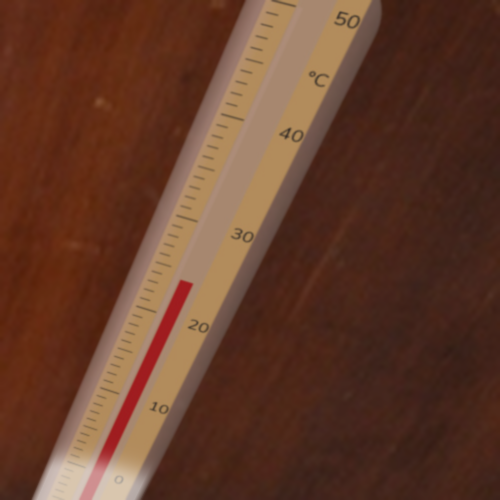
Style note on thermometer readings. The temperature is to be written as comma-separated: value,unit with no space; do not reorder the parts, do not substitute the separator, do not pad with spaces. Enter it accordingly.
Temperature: 24,°C
